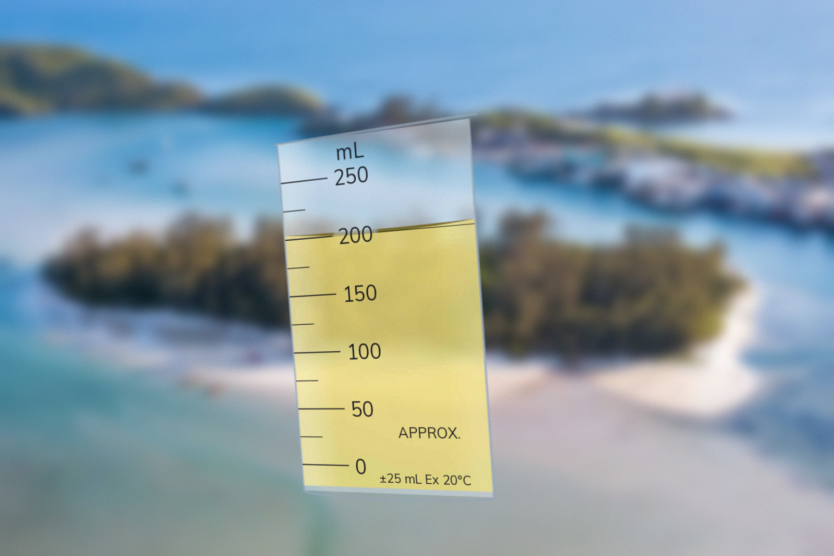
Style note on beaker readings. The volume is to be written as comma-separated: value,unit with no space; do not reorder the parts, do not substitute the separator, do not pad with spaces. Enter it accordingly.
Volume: 200,mL
